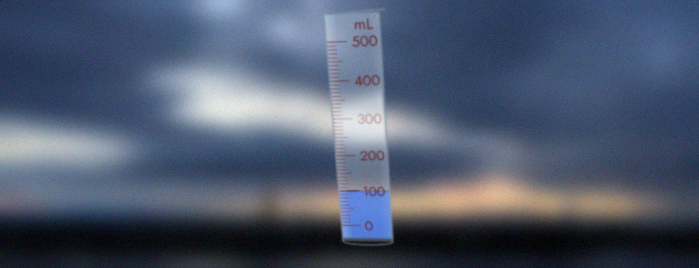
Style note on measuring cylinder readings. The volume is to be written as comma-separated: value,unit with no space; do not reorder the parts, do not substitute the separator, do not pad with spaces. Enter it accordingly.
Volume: 100,mL
